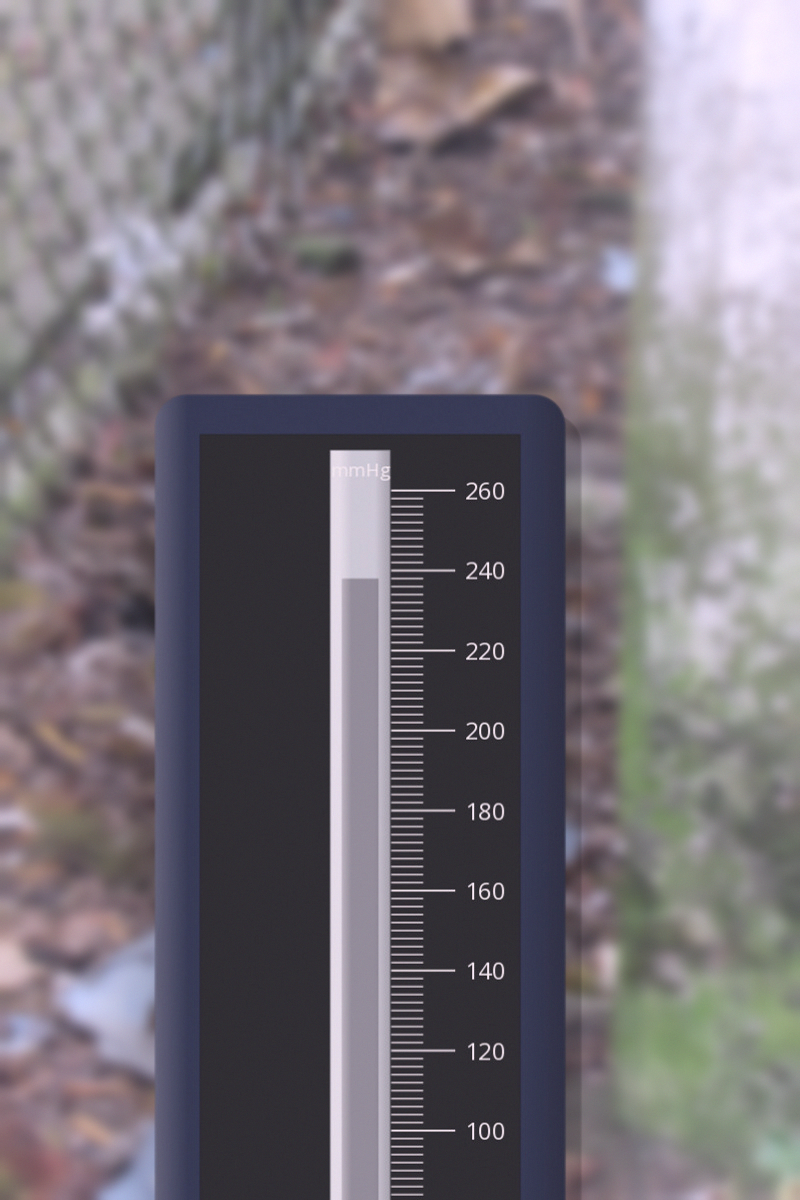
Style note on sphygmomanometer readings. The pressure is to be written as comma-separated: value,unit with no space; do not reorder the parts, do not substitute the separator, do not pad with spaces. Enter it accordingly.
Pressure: 238,mmHg
